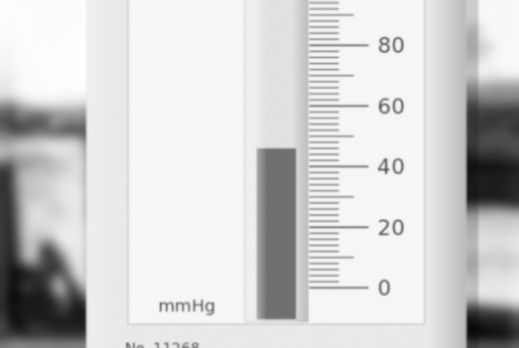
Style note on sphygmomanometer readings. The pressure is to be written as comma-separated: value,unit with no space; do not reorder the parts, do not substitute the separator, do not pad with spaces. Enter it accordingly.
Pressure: 46,mmHg
